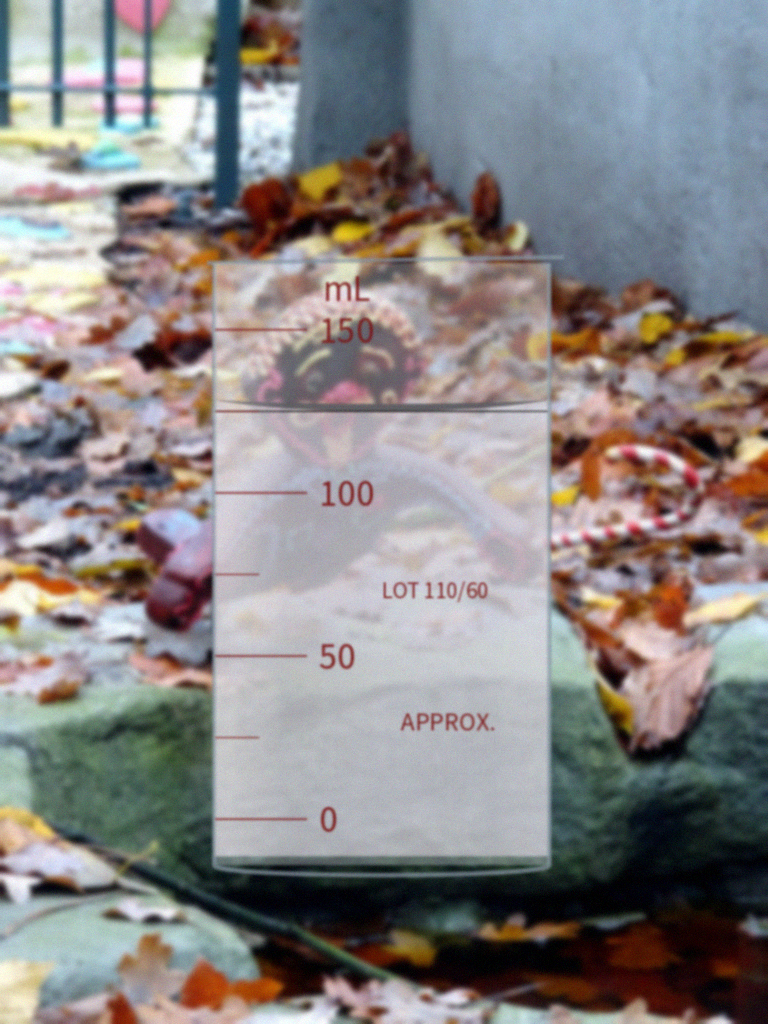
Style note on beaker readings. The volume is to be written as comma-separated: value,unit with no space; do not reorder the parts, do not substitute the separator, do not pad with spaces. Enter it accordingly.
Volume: 125,mL
